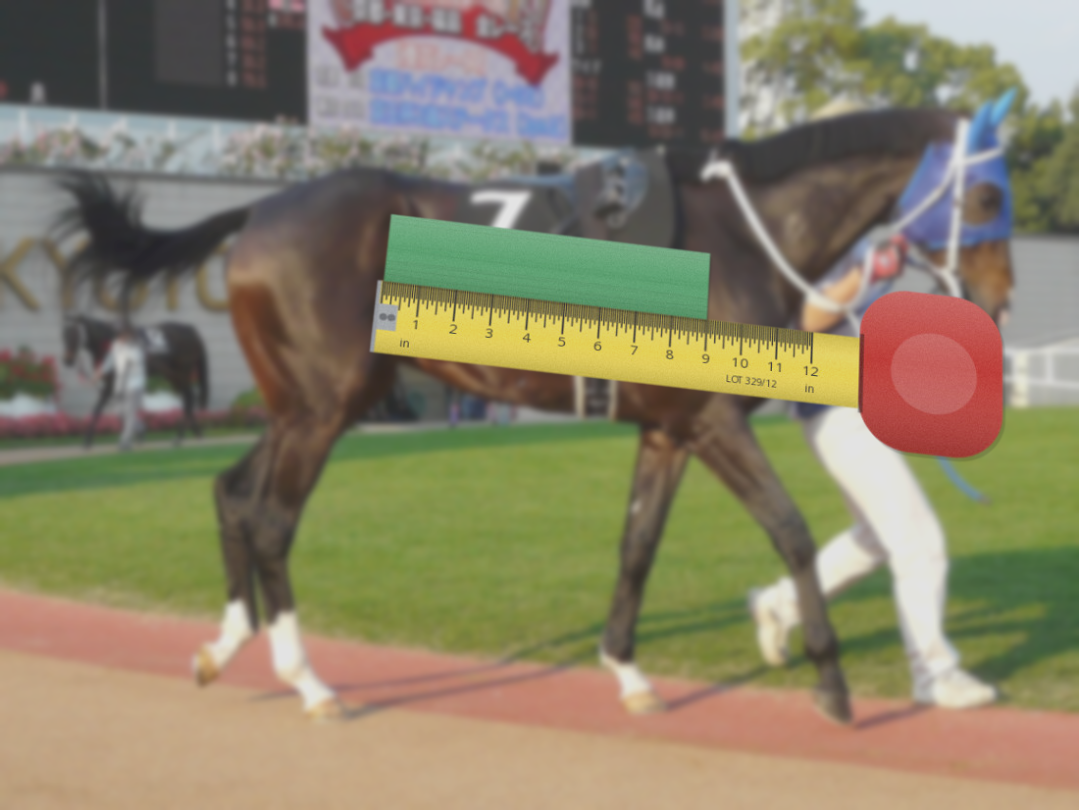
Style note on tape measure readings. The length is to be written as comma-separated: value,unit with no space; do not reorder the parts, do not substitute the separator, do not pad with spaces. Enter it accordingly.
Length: 9,in
